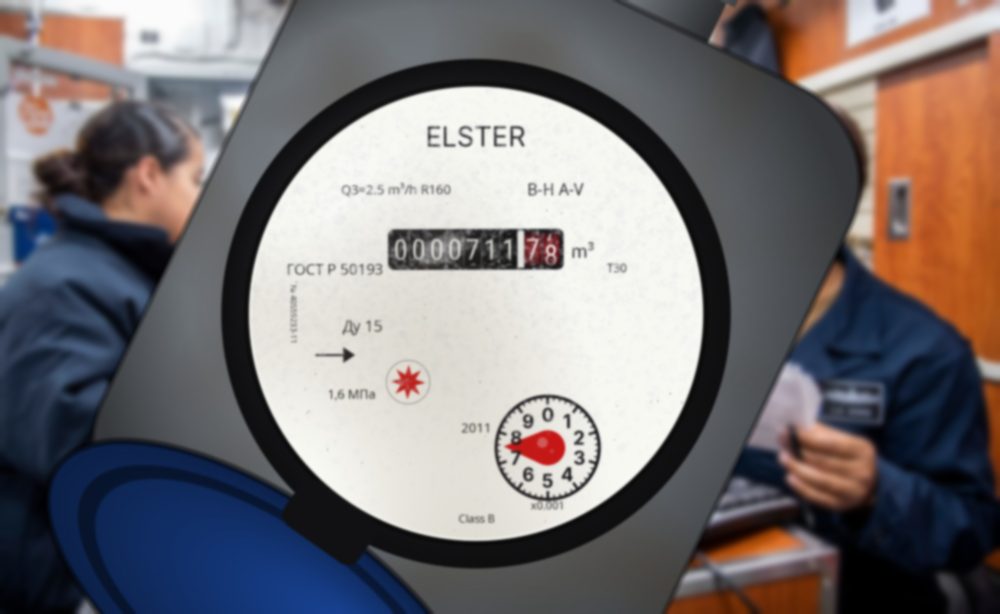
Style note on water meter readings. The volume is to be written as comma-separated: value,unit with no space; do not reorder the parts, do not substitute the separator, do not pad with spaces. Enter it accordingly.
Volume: 711.777,m³
